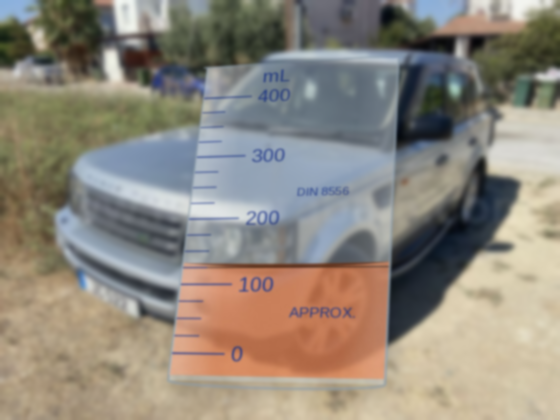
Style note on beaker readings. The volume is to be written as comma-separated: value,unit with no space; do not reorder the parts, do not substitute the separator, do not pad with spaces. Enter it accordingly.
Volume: 125,mL
